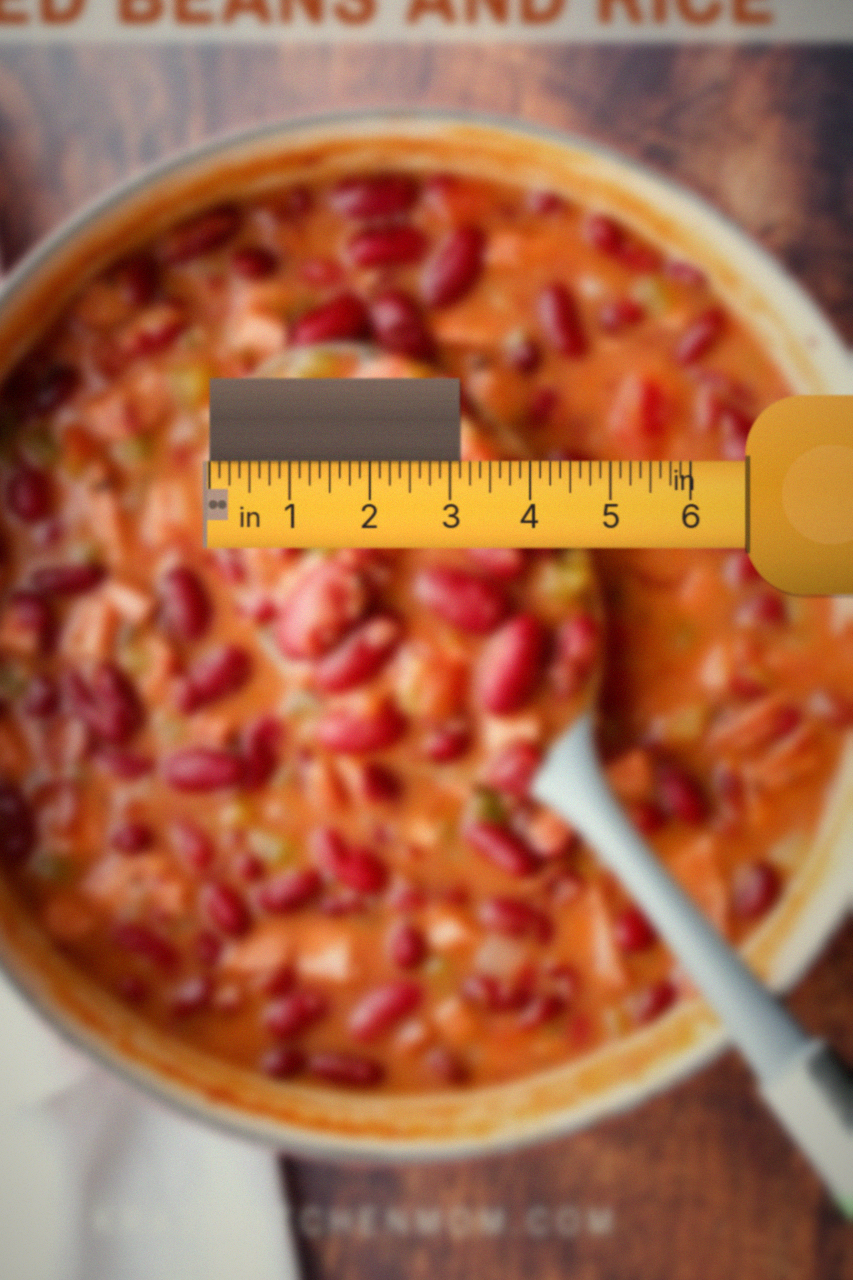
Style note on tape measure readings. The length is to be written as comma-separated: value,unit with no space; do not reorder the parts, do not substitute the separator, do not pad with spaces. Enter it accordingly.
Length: 3.125,in
